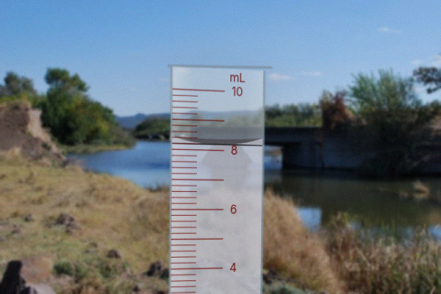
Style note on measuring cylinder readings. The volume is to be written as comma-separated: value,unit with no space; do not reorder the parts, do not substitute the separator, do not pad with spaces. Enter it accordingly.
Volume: 8.2,mL
